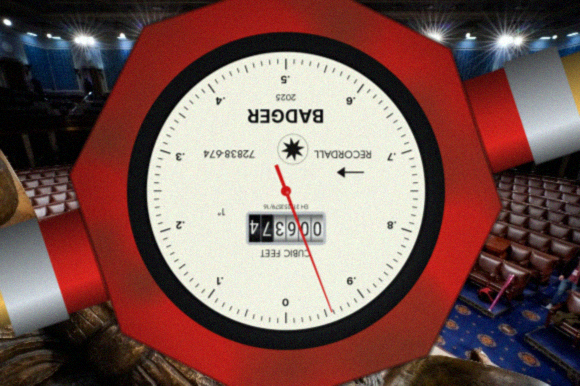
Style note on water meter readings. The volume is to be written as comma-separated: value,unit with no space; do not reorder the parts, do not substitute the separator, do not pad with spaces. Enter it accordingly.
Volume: 6373.94,ft³
